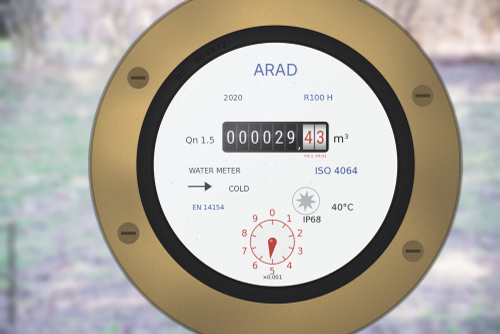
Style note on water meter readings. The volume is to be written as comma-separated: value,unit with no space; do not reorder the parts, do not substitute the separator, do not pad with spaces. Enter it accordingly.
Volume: 29.435,m³
